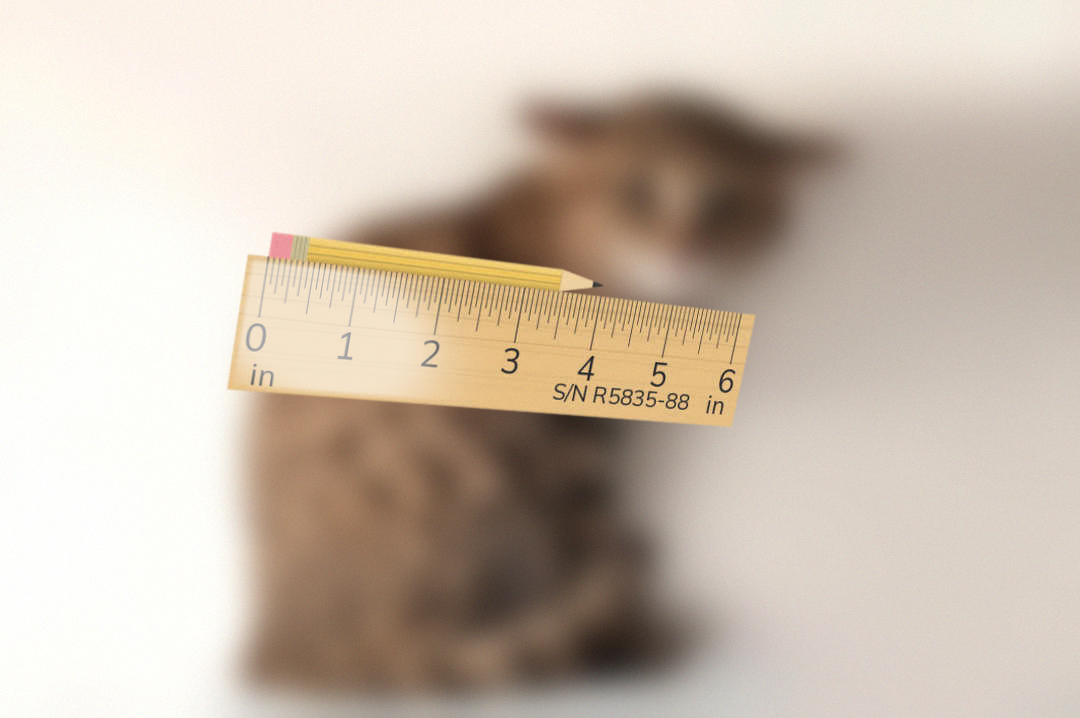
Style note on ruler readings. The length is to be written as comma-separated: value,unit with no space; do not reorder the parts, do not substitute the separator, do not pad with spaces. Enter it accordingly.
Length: 4,in
